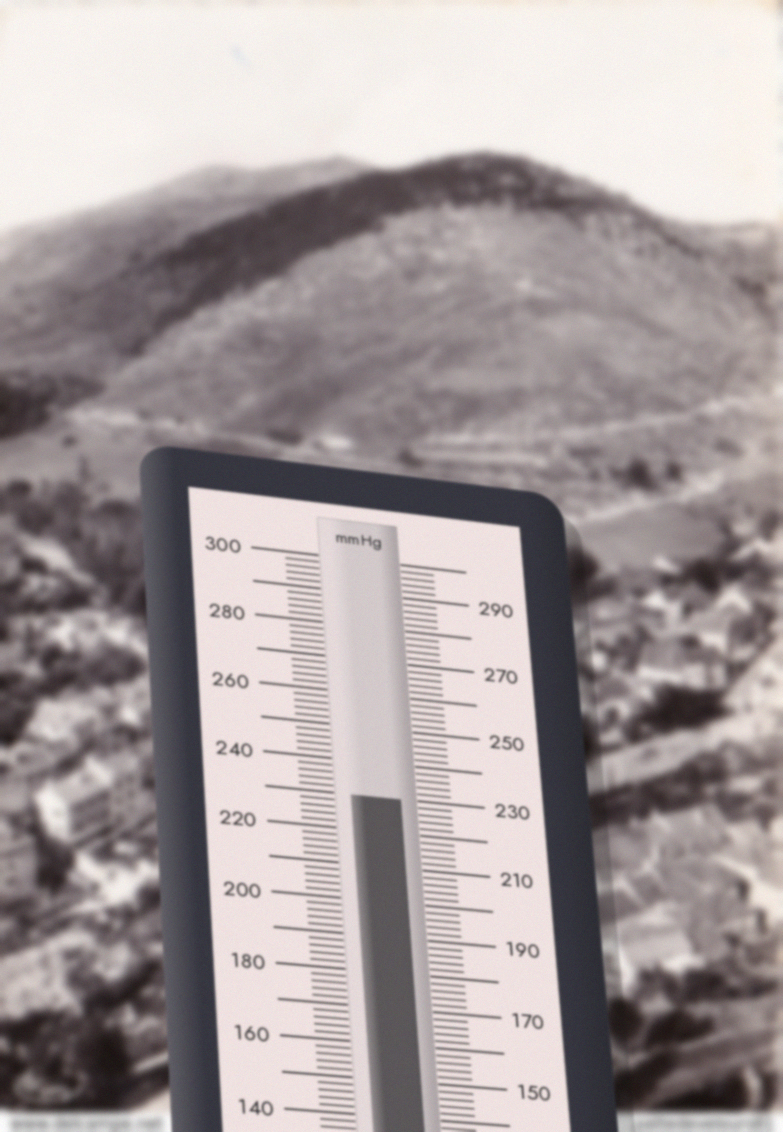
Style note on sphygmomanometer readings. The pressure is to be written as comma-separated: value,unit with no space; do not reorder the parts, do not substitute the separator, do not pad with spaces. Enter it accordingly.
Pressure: 230,mmHg
